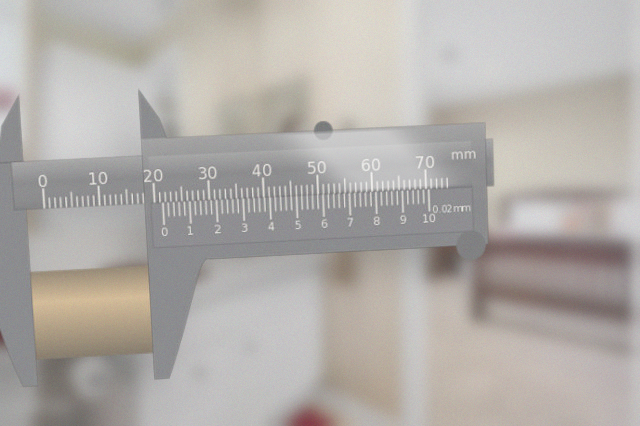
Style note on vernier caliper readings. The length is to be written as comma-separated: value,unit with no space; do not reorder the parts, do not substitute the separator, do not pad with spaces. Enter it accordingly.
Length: 21.5,mm
